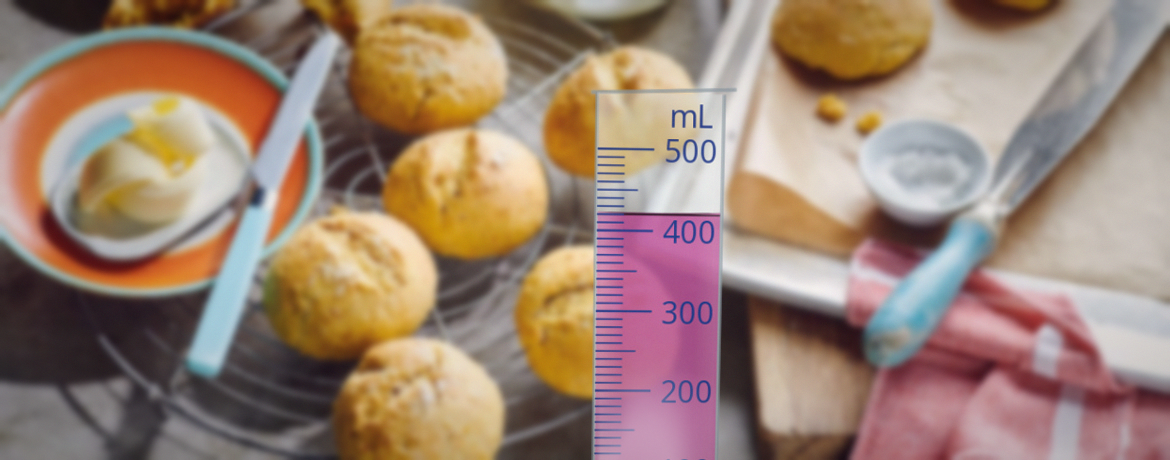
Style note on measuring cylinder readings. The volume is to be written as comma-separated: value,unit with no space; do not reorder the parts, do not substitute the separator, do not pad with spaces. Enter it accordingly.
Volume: 420,mL
